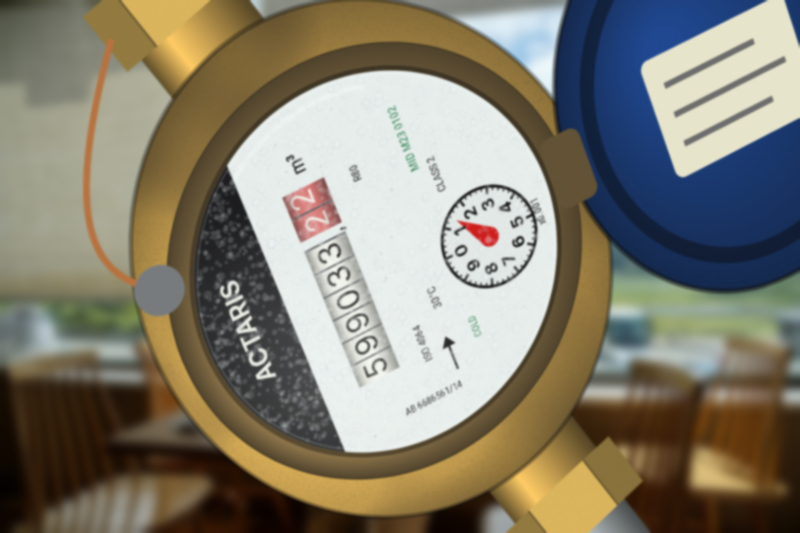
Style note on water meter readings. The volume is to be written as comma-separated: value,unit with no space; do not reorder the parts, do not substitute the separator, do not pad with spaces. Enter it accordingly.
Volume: 599033.221,m³
